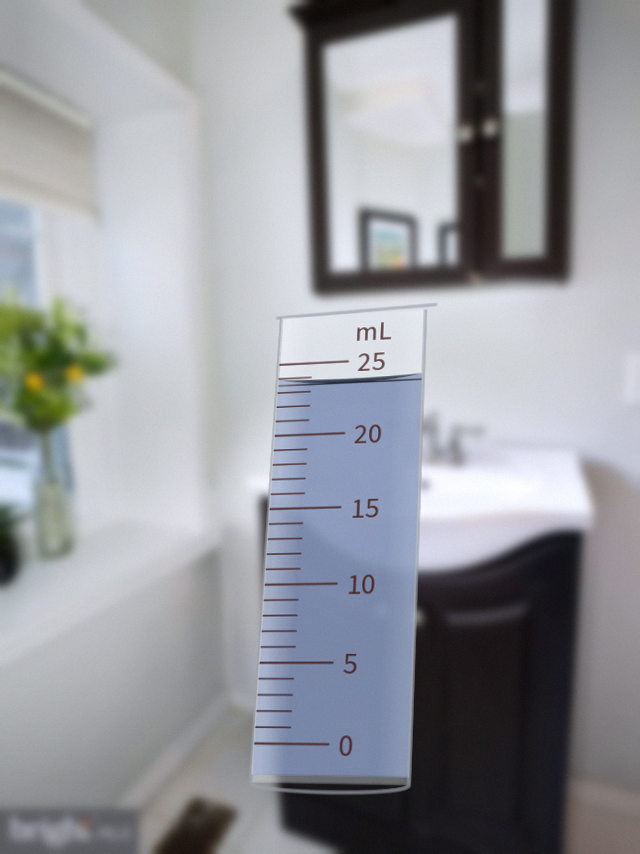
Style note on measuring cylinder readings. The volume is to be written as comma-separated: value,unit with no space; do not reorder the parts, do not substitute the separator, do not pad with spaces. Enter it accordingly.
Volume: 23.5,mL
